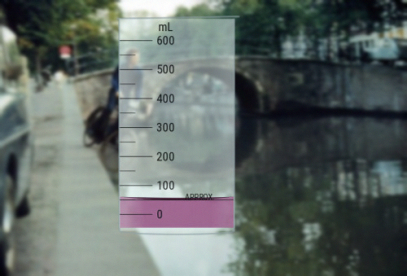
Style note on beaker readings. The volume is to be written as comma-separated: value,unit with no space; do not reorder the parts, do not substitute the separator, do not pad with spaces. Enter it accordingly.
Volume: 50,mL
